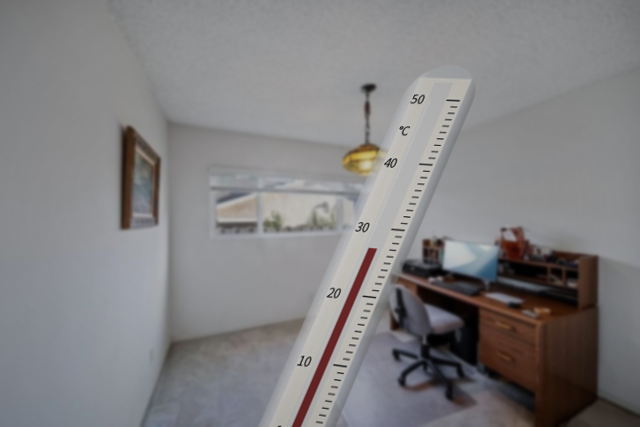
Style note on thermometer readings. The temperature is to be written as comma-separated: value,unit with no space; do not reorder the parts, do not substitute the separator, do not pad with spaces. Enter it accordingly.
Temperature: 27,°C
